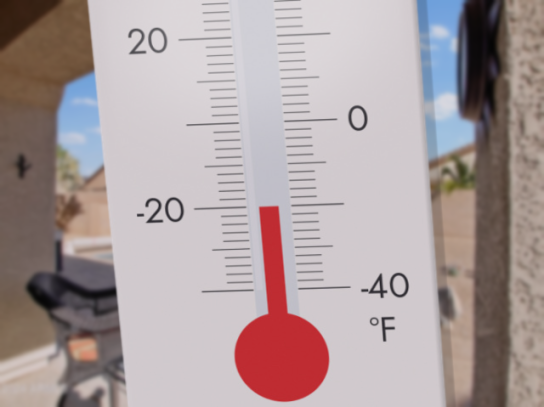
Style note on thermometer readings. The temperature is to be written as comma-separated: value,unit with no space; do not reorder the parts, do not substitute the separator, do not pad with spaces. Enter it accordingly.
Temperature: -20,°F
